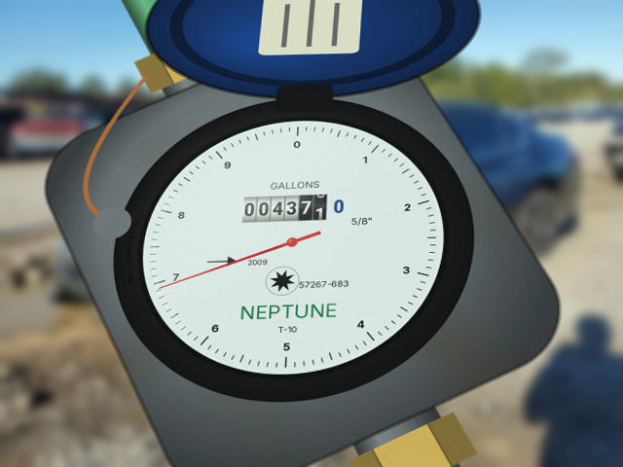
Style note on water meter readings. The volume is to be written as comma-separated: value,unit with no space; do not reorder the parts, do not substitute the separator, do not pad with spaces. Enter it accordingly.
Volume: 43706.9,gal
